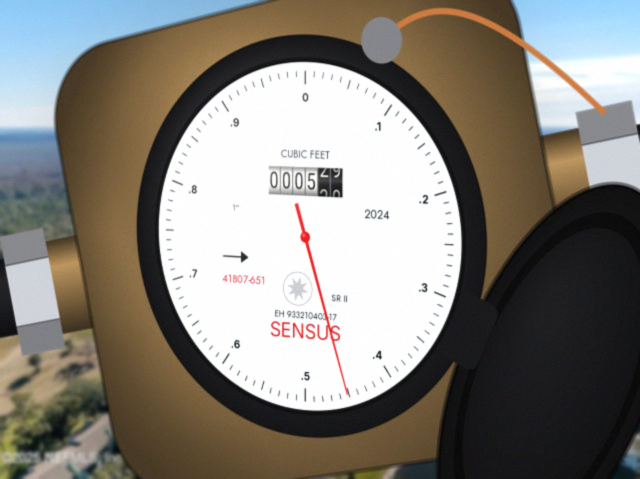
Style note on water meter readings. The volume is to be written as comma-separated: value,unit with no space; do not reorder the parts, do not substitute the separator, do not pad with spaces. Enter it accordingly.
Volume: 529.45,ft³
